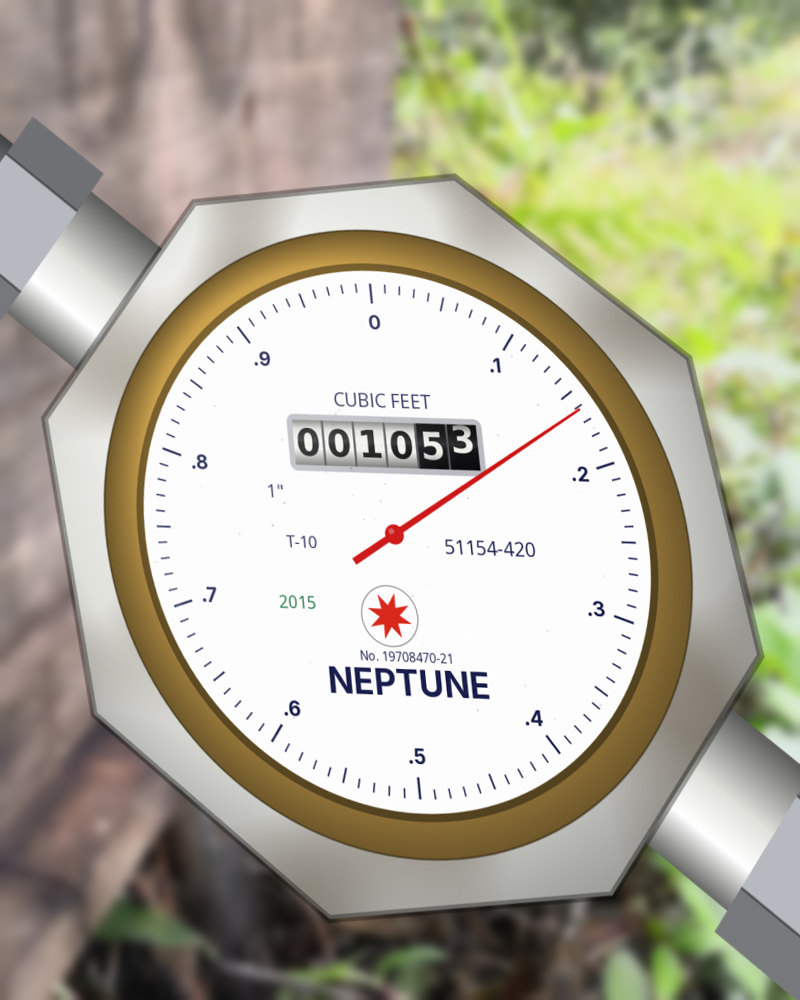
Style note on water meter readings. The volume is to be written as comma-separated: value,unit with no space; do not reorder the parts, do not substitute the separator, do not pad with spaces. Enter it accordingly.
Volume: 1053.16,ft³
